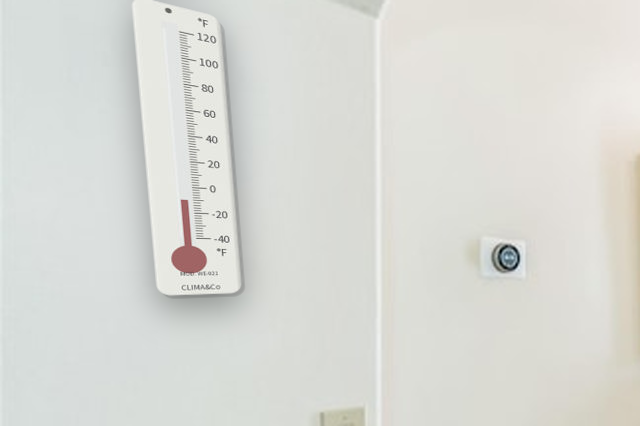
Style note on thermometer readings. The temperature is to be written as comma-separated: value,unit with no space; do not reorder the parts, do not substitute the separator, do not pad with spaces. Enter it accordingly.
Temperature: -10,°F
